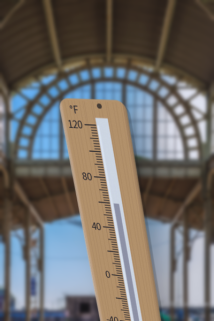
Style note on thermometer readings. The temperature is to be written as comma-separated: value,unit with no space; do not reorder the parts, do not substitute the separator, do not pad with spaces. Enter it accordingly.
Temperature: 60,°F
